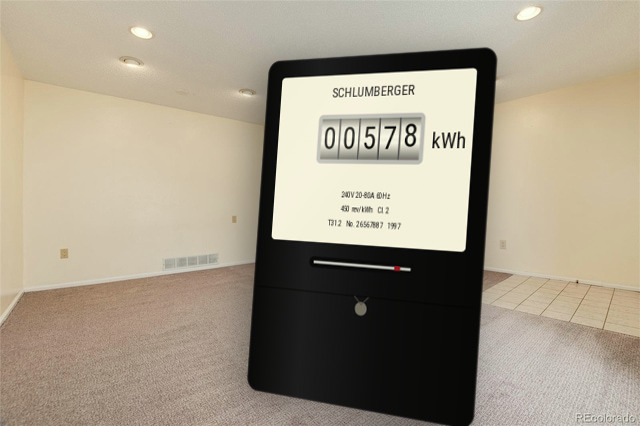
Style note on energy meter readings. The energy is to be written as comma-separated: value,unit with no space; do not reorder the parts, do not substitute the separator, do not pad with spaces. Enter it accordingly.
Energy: 578,kWh
